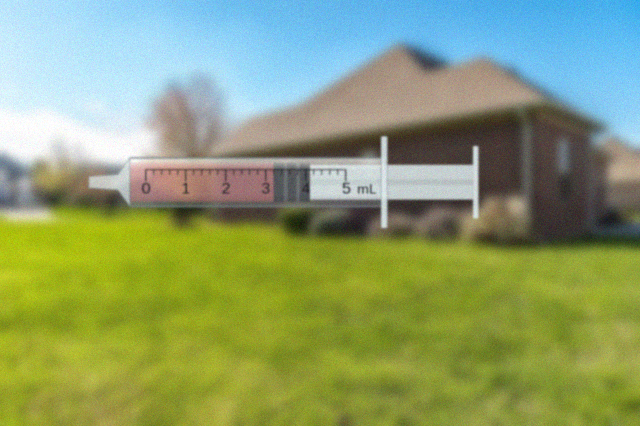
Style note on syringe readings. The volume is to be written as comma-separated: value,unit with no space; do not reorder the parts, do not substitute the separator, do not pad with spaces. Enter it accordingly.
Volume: 3.2,mL
